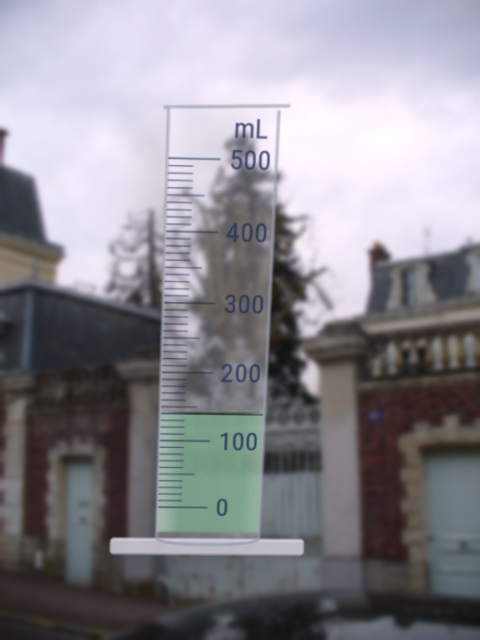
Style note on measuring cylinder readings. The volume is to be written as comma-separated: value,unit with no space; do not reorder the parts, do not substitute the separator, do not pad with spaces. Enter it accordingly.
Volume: 140,mL
